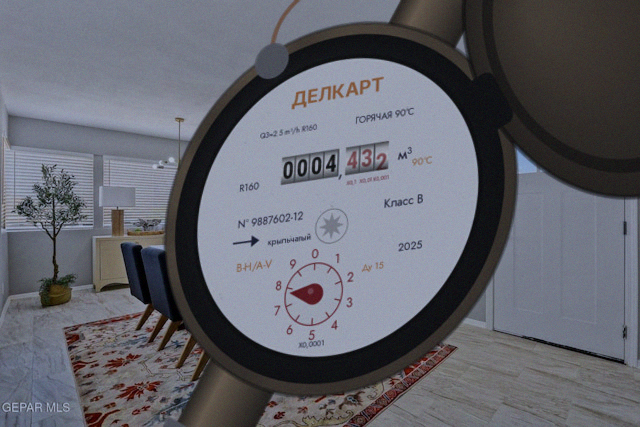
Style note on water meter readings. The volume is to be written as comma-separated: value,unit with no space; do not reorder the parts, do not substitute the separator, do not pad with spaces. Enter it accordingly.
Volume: 4.4317,m³
